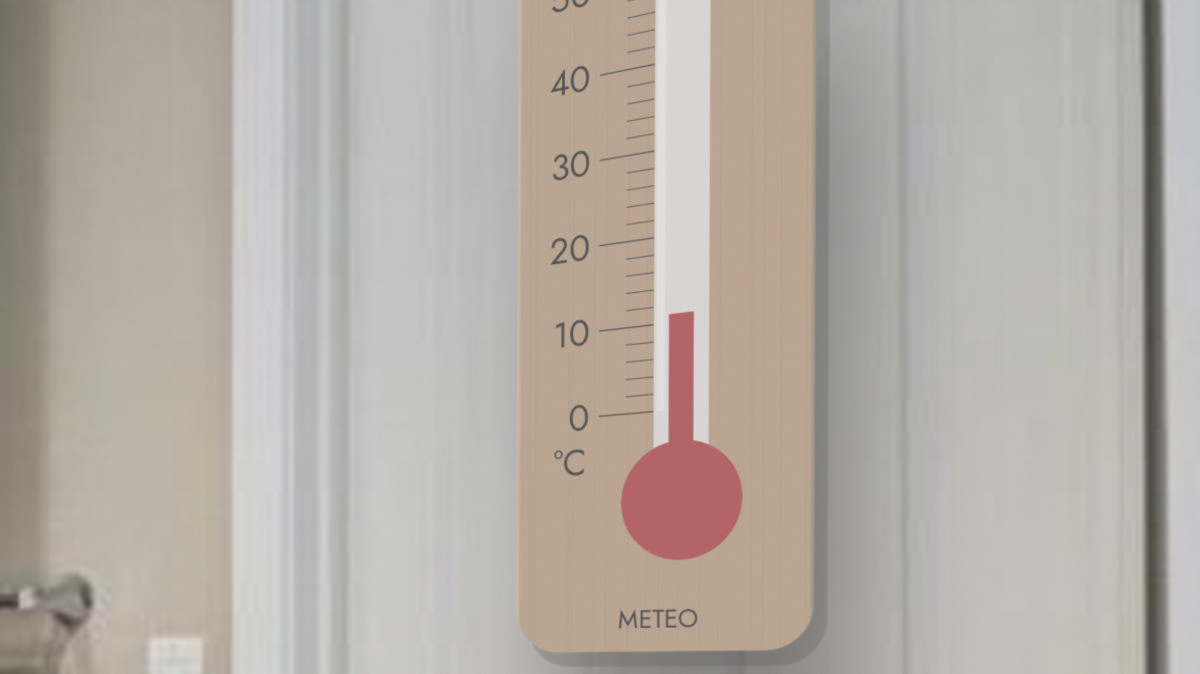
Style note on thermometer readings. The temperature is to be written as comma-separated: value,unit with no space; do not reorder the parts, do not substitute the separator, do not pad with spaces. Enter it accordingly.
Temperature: 11,°C
